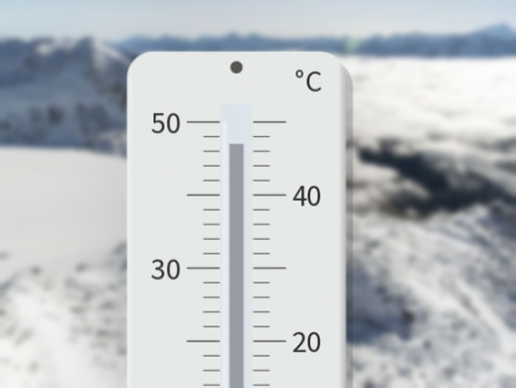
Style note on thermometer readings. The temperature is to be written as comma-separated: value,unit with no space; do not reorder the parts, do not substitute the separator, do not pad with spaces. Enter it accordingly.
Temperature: 47,°C
